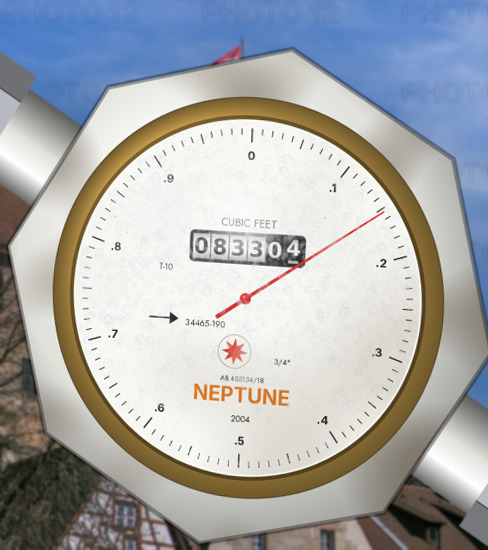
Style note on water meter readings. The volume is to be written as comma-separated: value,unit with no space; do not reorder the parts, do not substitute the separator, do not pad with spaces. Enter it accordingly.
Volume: 83304.15,ft³
